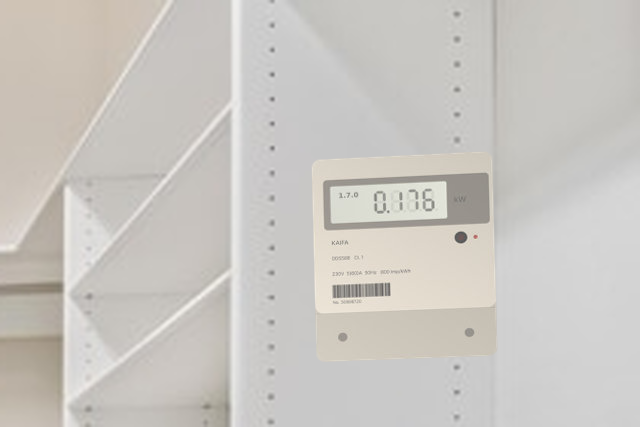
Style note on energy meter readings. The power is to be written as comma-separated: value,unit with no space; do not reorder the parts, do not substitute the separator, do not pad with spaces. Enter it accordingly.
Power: 0.176,kW
